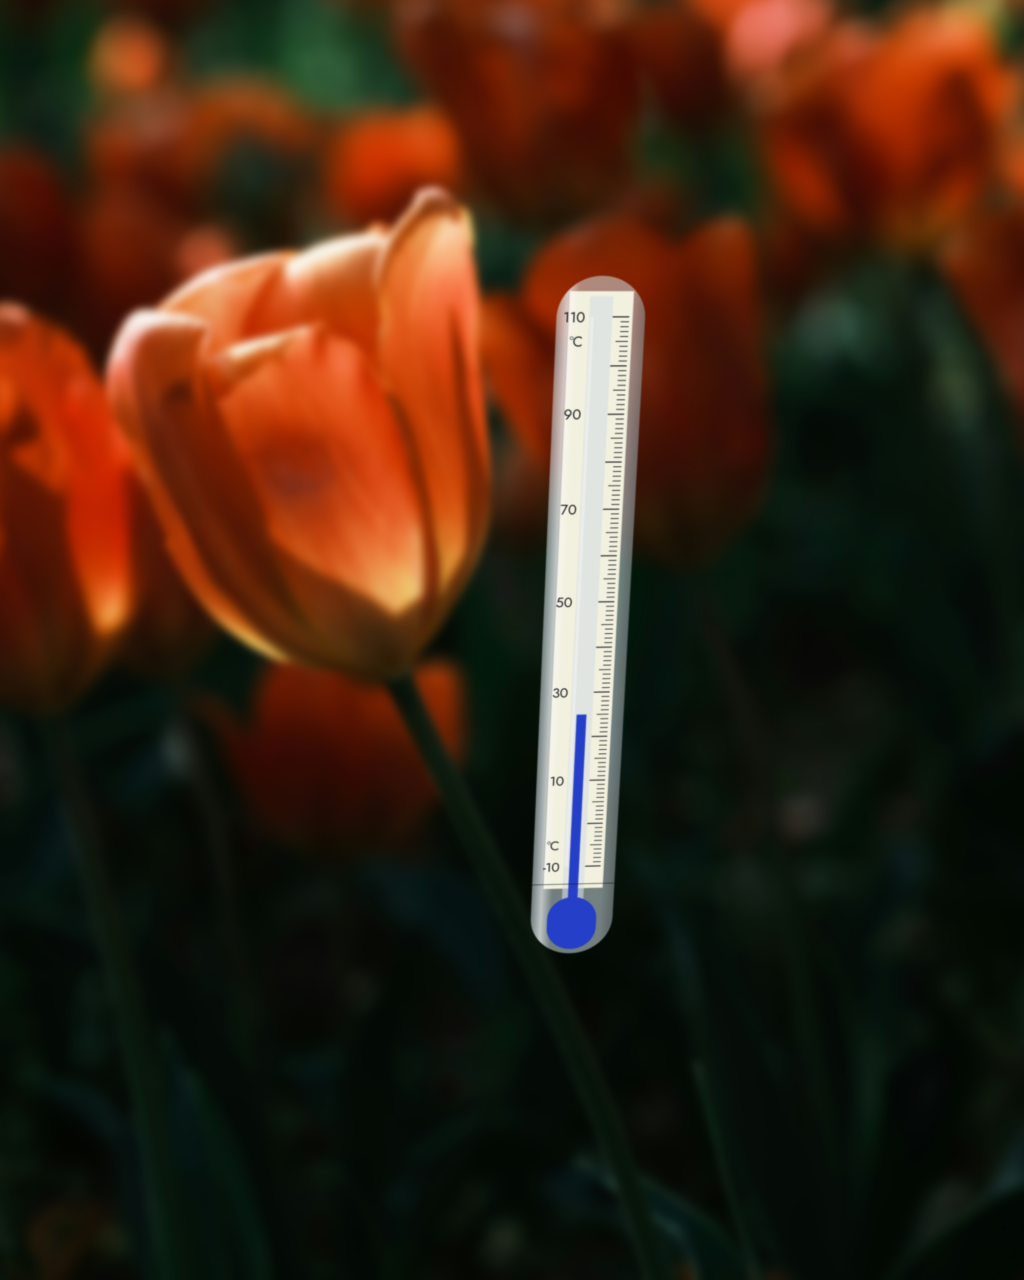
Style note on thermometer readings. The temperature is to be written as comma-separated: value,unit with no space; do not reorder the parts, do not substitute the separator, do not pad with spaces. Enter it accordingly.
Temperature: 25,°C
